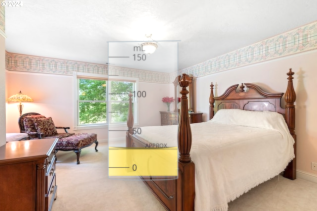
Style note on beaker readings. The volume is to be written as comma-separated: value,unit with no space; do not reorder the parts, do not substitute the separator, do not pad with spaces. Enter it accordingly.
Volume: 25,mL
